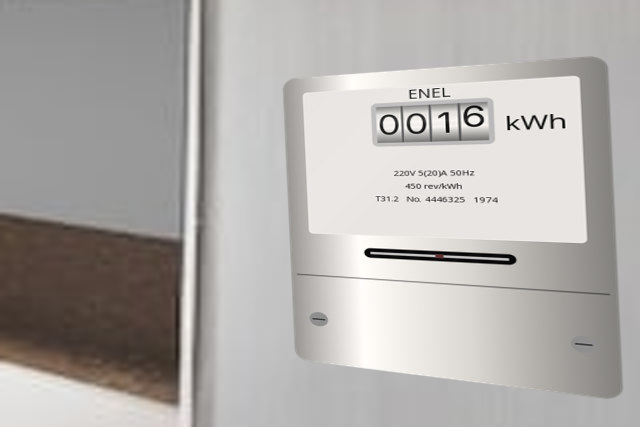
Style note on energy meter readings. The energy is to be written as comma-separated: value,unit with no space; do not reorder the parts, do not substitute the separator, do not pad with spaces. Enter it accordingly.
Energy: 16,kWh
